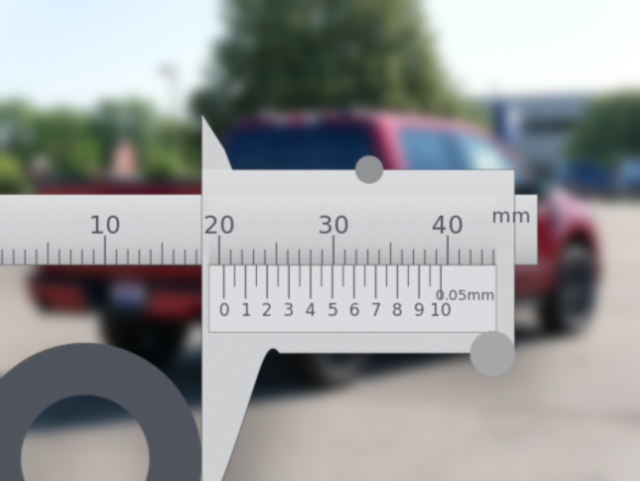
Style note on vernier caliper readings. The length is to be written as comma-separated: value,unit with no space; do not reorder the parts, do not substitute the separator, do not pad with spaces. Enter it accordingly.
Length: 20.4,mm
